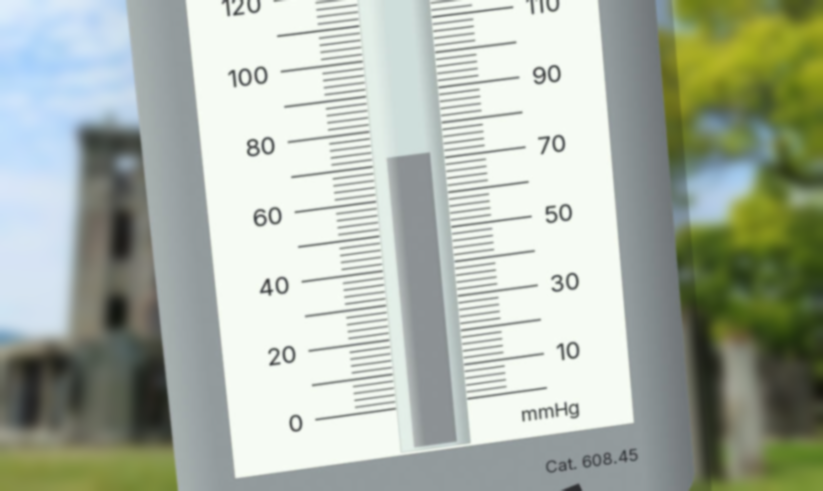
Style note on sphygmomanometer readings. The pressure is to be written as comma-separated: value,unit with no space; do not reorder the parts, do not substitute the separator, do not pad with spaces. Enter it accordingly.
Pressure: 72,mmHg
